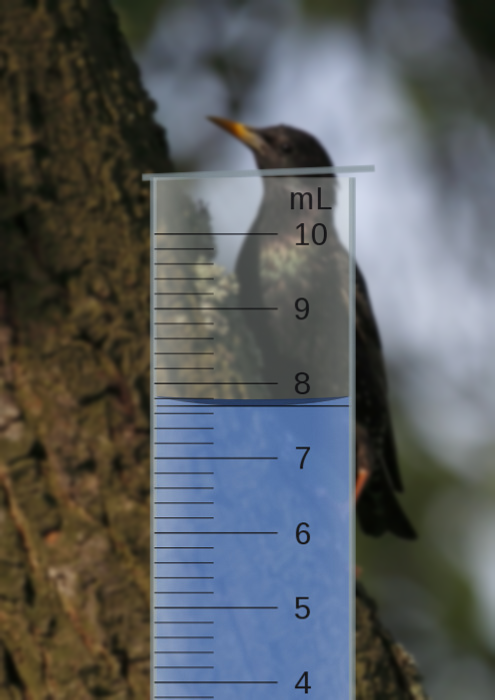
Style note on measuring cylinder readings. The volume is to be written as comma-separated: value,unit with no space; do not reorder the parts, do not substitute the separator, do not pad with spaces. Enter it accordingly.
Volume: 7.7,mL
